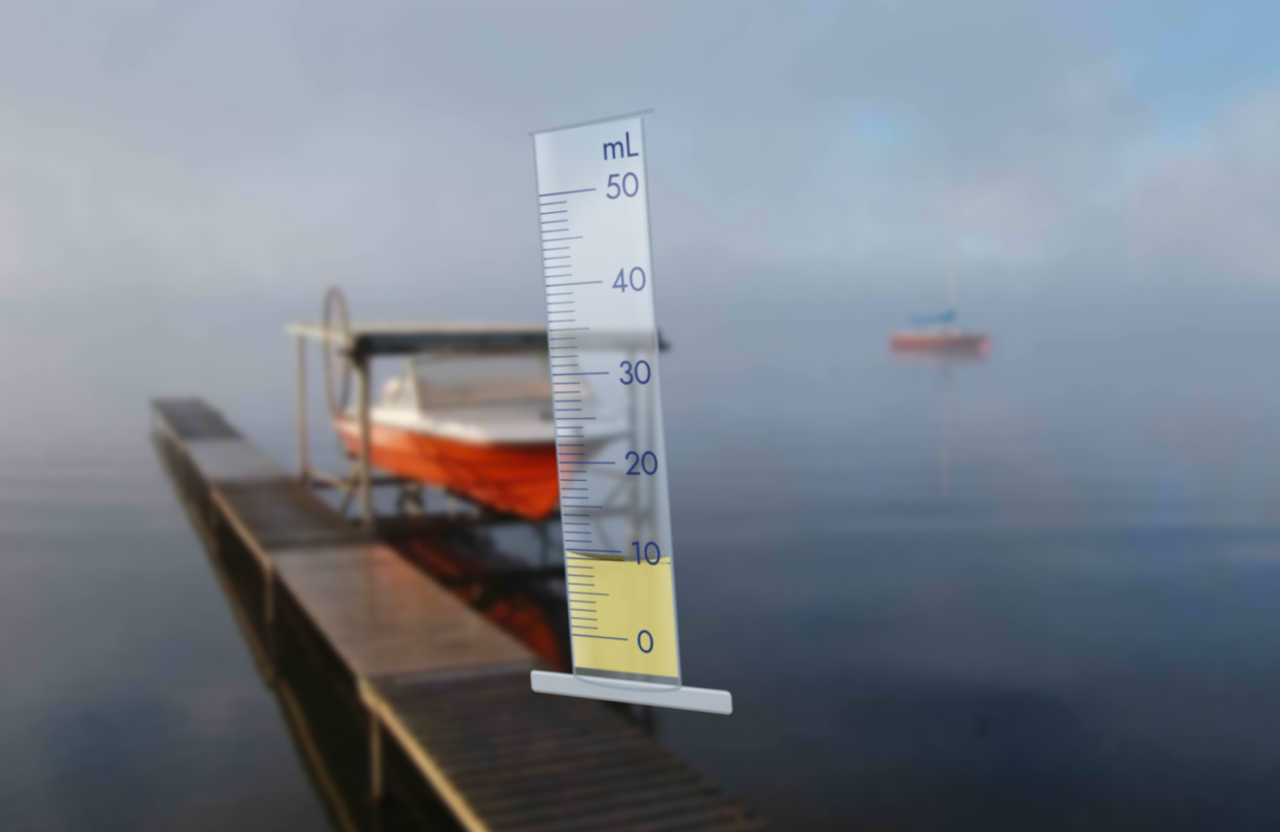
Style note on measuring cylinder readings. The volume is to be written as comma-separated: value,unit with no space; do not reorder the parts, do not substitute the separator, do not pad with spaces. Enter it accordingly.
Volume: 9,mL
